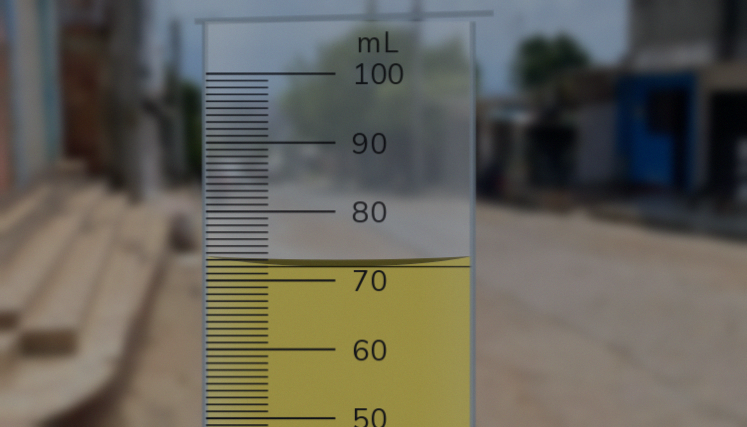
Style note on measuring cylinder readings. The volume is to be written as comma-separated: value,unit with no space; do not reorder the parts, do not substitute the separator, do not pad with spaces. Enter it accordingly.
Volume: 72,mL
